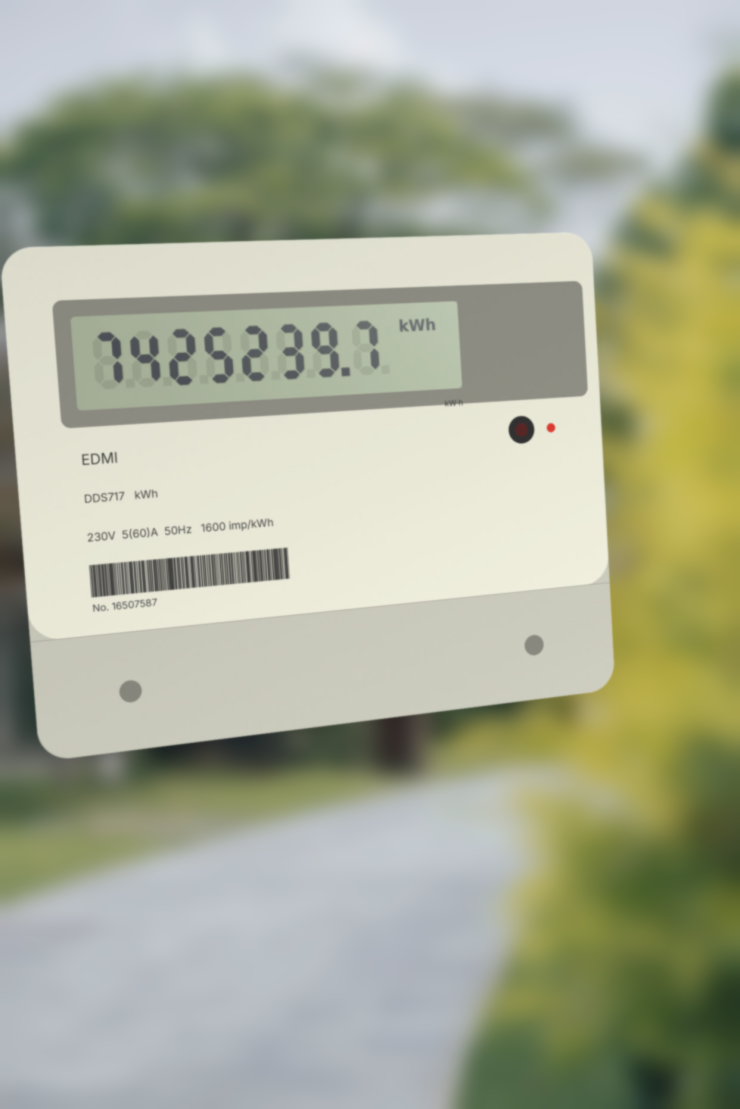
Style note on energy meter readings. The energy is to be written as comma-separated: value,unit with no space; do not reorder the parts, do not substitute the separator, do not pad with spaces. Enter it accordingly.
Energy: 7425239.7,kWh
